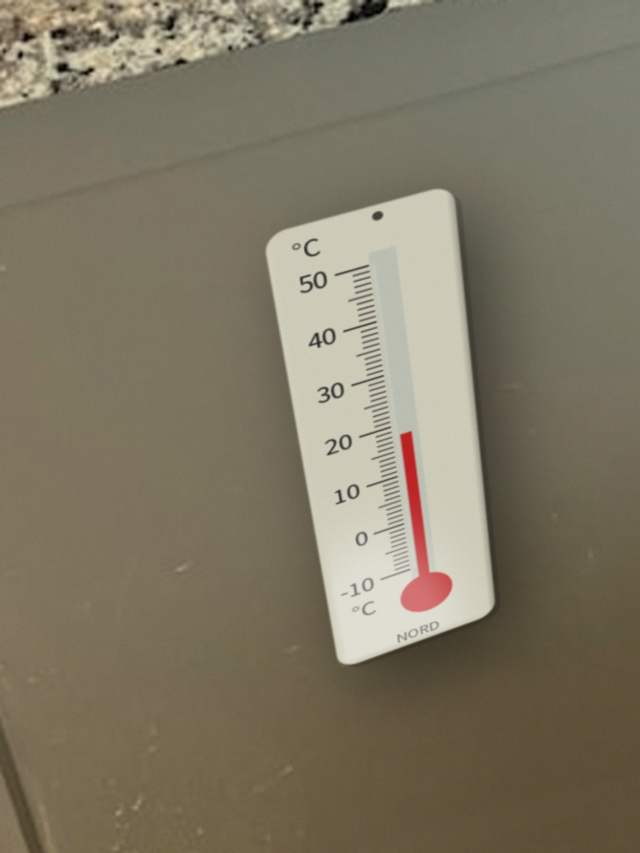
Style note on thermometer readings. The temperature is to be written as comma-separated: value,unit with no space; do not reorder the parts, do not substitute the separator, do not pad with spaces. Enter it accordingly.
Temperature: 18,°C
